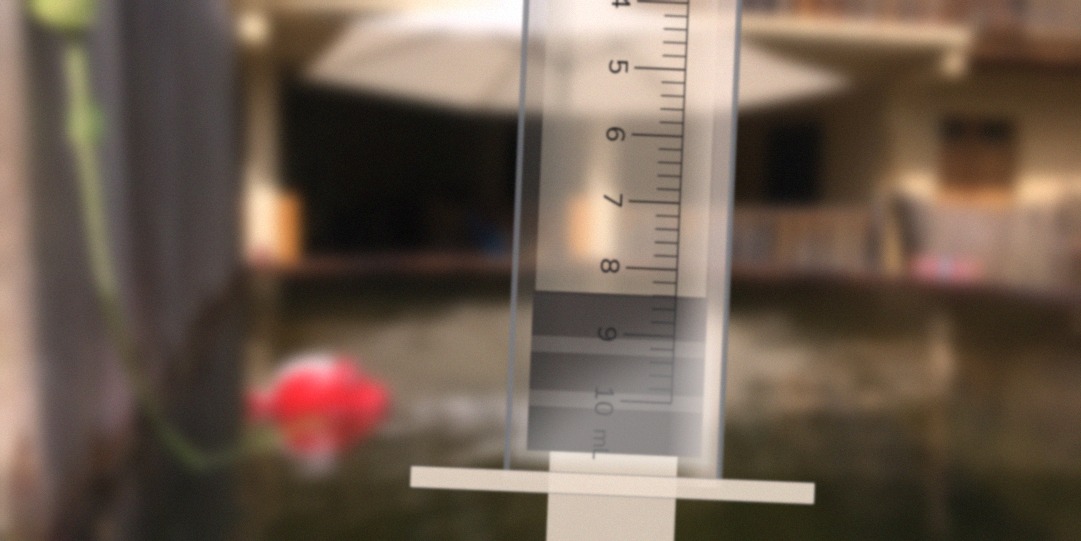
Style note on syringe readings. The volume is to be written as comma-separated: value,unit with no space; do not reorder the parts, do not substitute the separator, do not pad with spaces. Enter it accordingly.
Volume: 8.4,mL
